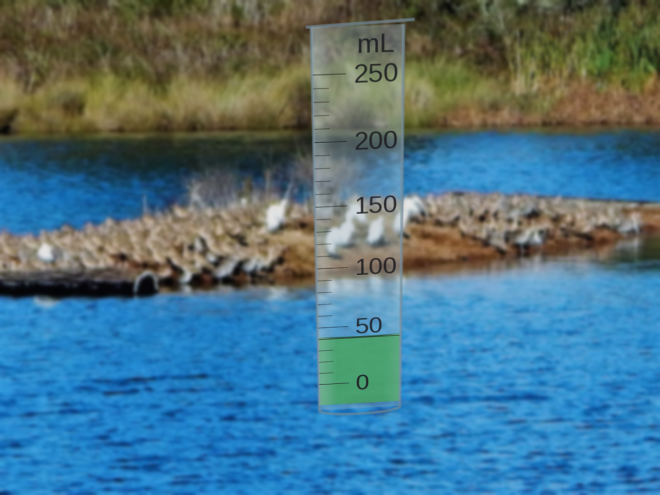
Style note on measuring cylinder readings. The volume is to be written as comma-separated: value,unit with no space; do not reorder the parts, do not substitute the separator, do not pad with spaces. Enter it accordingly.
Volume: 40,mL
